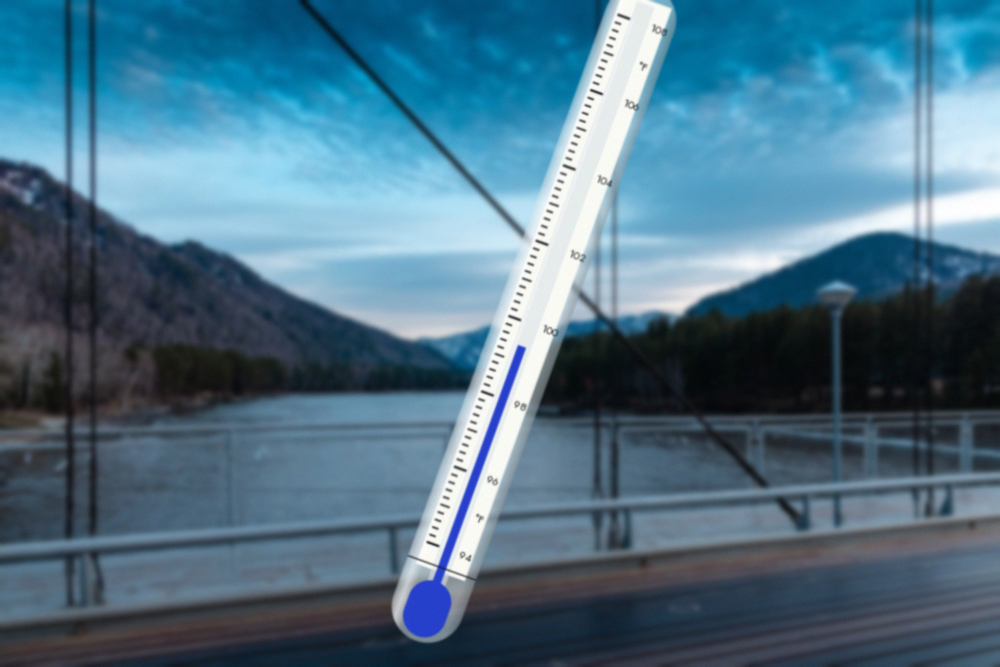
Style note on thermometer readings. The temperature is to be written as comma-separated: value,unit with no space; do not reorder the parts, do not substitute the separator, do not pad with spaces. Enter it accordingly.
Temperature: 99.4,°F
